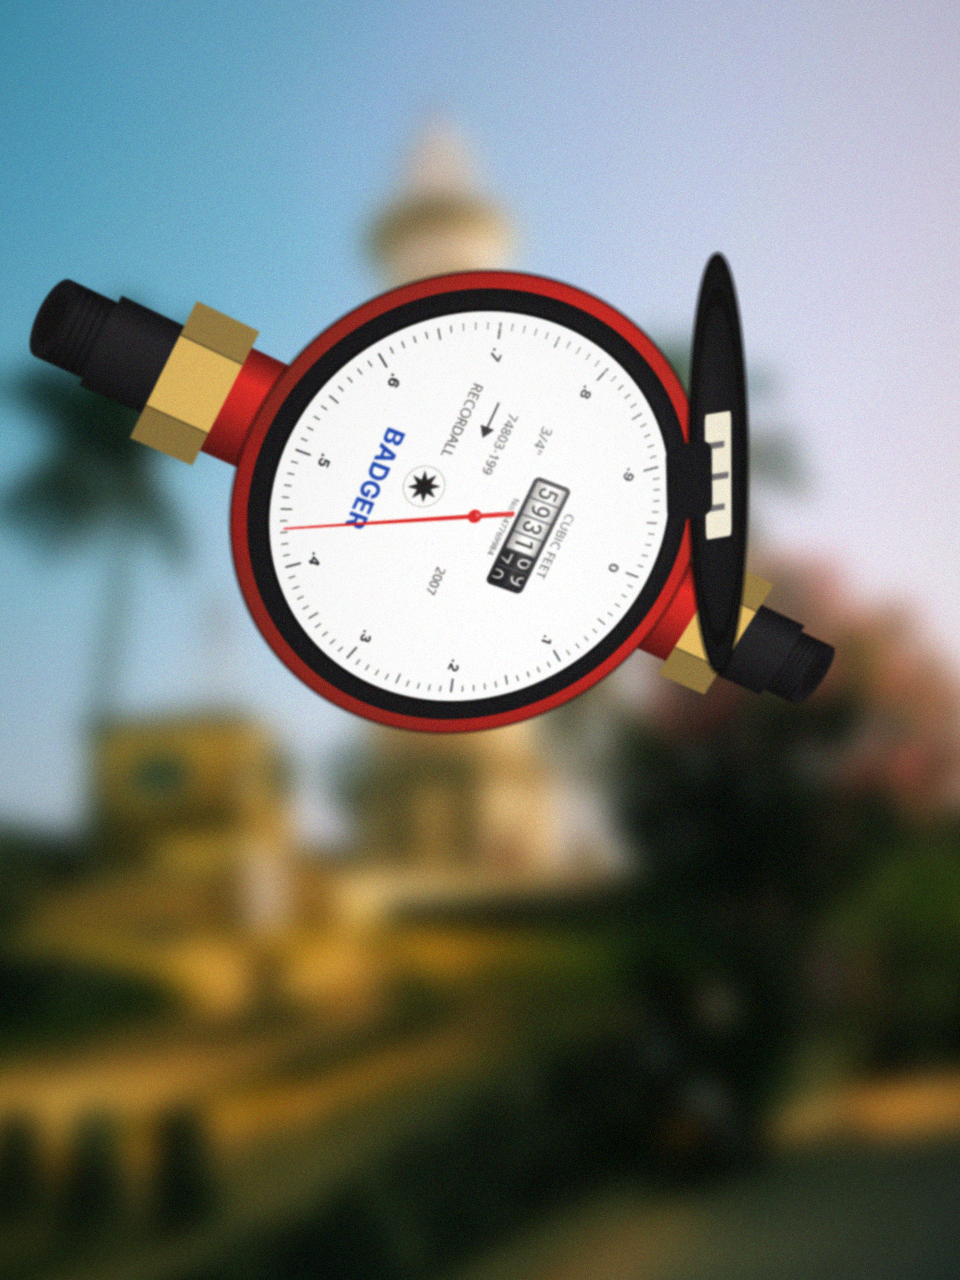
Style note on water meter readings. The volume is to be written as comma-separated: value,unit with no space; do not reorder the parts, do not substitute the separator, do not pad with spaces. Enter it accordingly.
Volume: 593169.43,ft³
